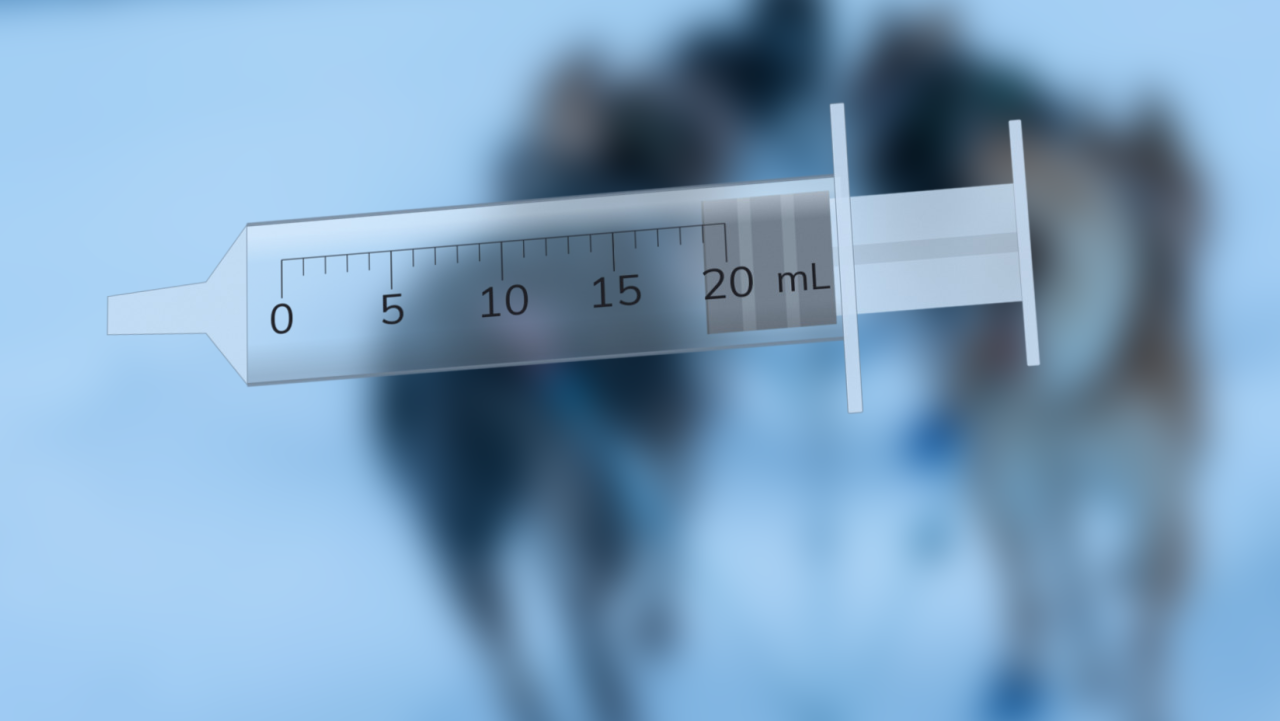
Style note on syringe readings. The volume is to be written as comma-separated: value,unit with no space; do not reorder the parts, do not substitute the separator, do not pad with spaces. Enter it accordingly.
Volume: 19,mL
